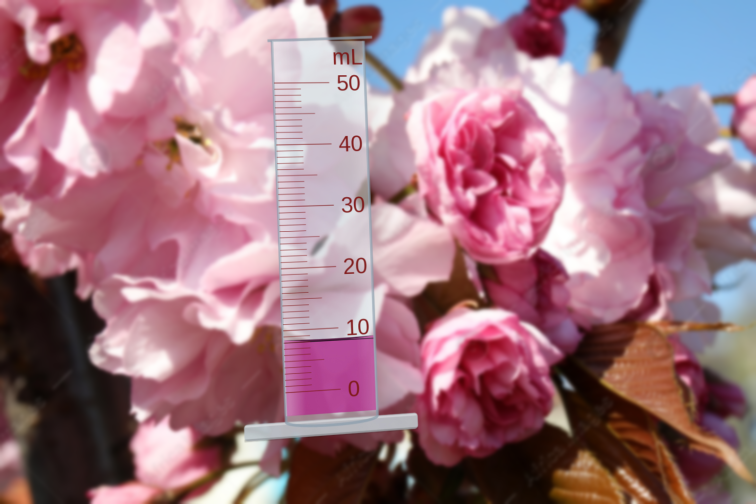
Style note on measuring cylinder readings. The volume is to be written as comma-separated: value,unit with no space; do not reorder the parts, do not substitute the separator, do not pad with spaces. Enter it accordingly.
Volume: 8,mL
